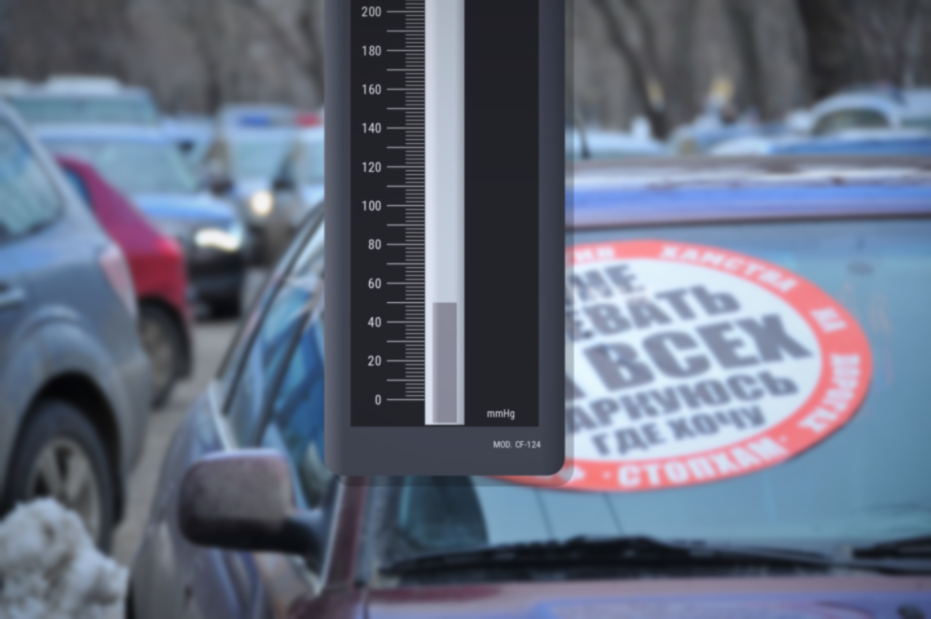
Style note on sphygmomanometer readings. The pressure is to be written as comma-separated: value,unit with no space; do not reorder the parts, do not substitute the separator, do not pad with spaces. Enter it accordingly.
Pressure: 50,mmHg
